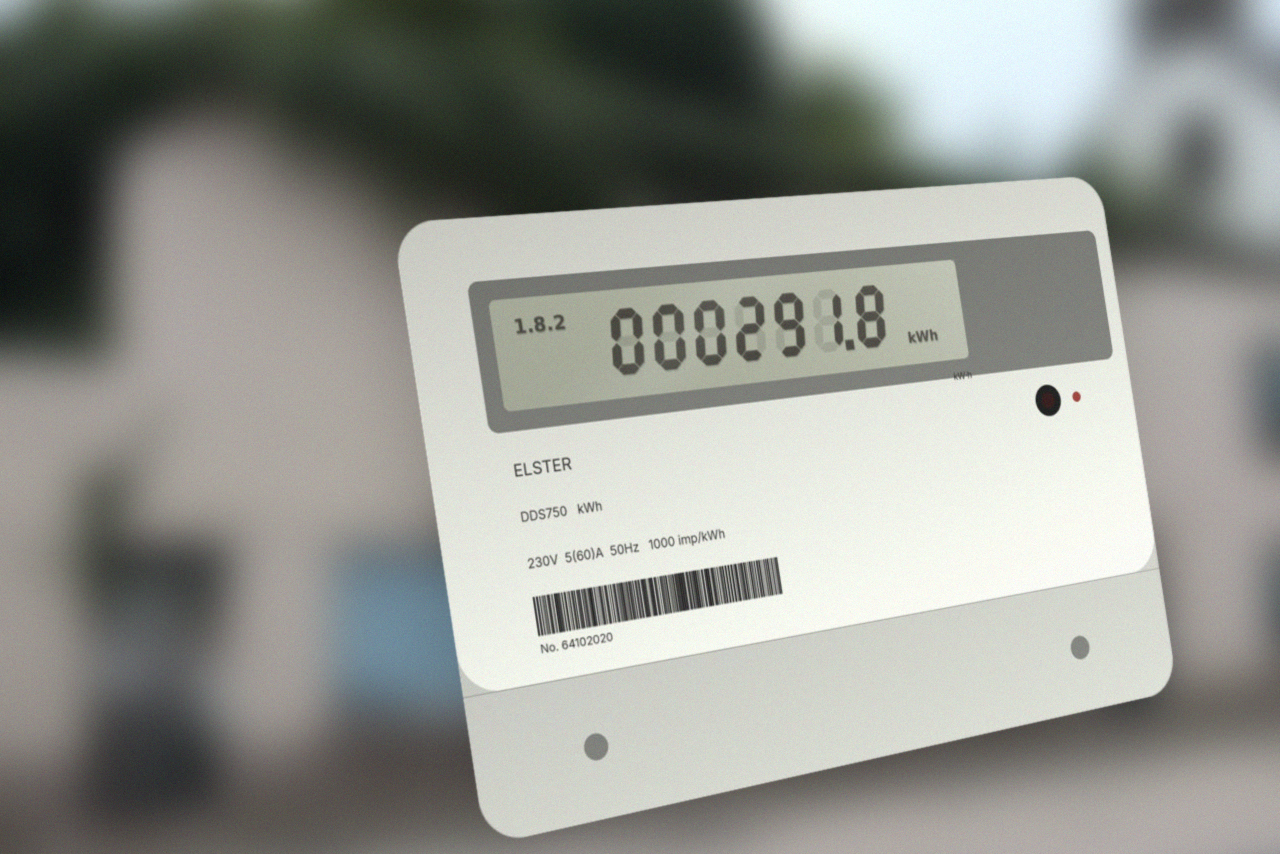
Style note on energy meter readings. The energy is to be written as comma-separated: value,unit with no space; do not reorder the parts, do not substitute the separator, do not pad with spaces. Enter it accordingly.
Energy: 291.8,kWh
